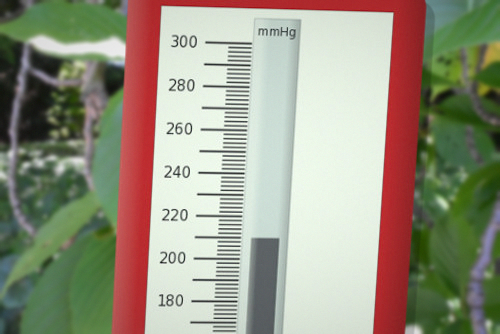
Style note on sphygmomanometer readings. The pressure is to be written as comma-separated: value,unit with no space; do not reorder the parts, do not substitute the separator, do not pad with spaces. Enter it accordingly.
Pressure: 210,mmHg
